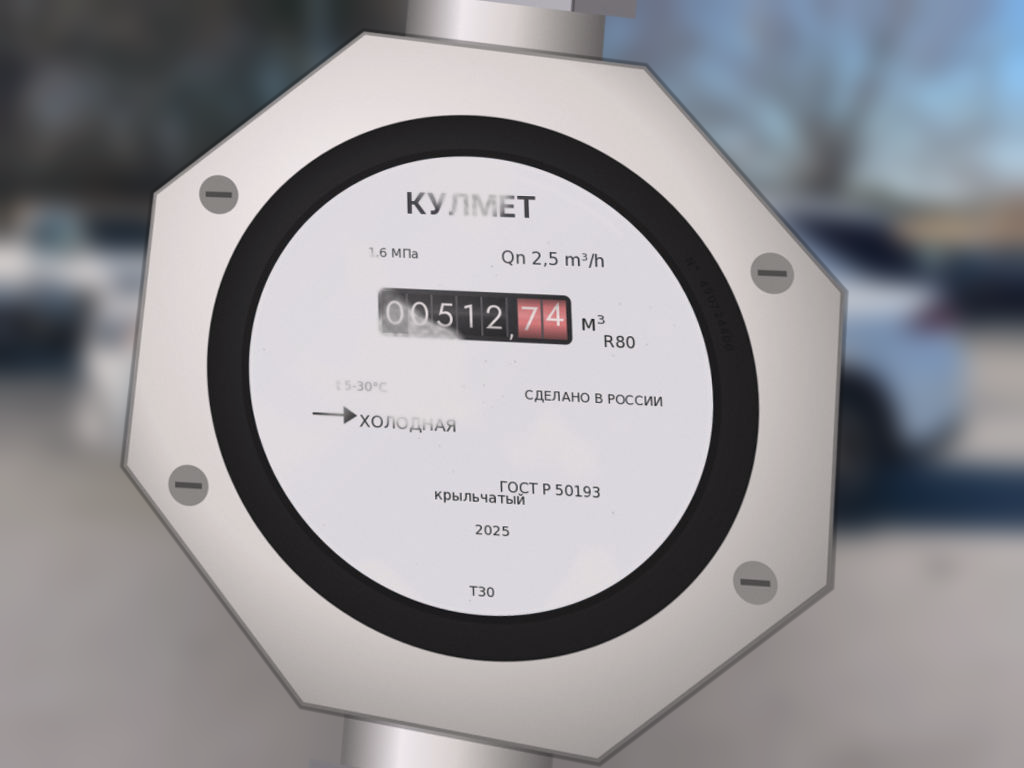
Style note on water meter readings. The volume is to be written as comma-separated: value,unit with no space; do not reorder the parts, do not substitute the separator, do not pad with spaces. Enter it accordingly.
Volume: 512.74,m³
